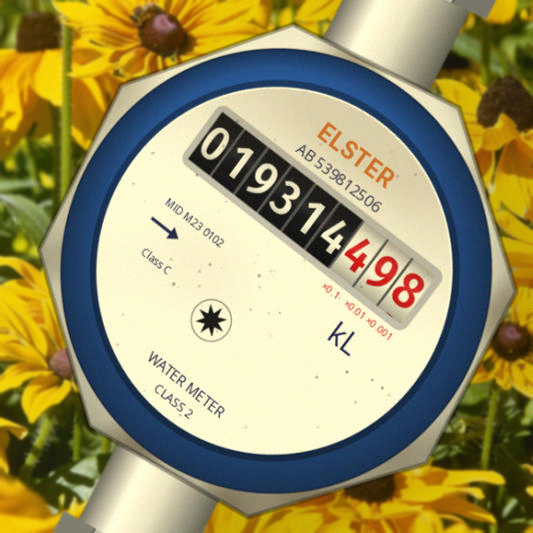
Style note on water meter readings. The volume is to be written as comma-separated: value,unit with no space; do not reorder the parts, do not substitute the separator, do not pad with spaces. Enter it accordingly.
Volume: 19314.498,kL
